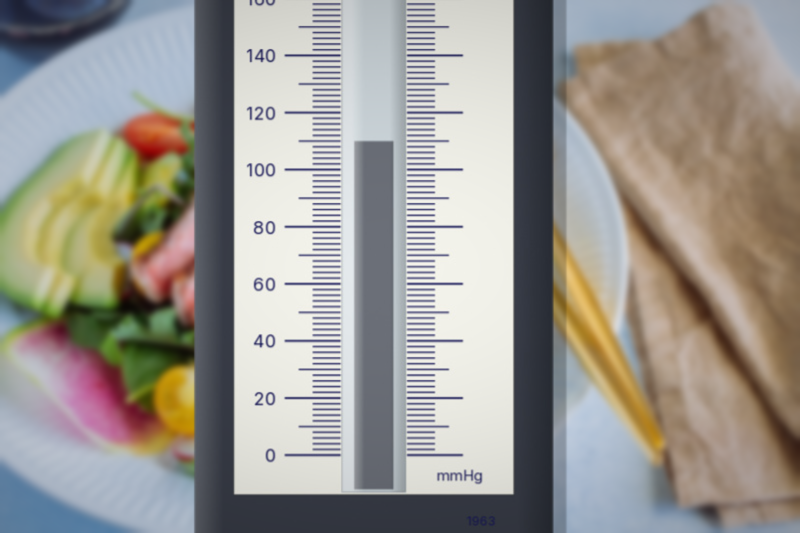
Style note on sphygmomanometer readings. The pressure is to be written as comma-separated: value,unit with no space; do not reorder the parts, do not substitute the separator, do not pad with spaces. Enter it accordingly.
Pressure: 110,mmHg
